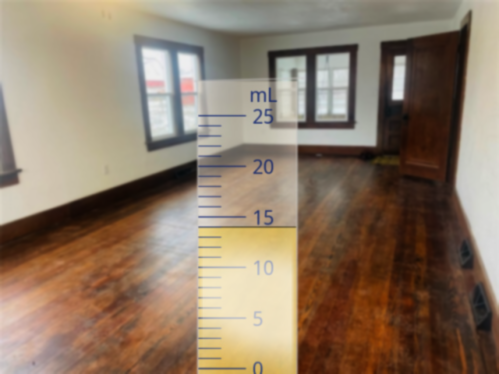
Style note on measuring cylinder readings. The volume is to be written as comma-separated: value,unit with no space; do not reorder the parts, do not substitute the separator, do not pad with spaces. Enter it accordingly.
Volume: 14,mL
